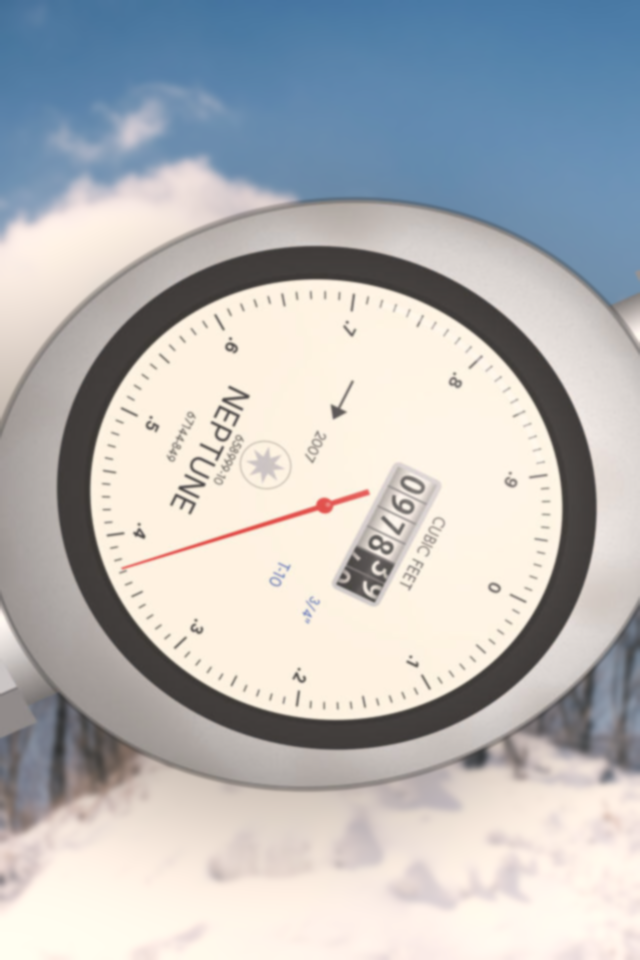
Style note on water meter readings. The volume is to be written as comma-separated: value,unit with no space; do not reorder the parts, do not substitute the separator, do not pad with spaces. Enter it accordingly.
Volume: 97839.37,ft³
